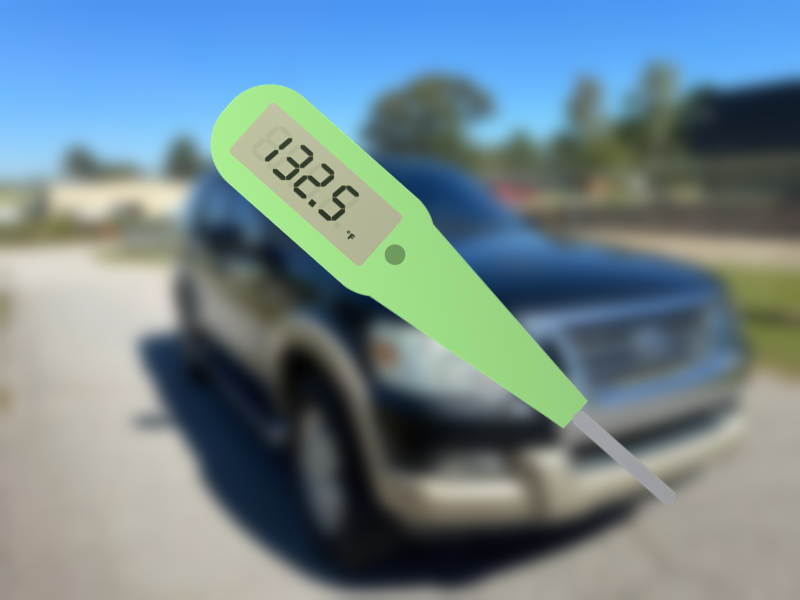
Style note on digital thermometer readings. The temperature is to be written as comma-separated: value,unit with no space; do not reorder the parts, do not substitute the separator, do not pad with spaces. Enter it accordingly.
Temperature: 132.5,°F
